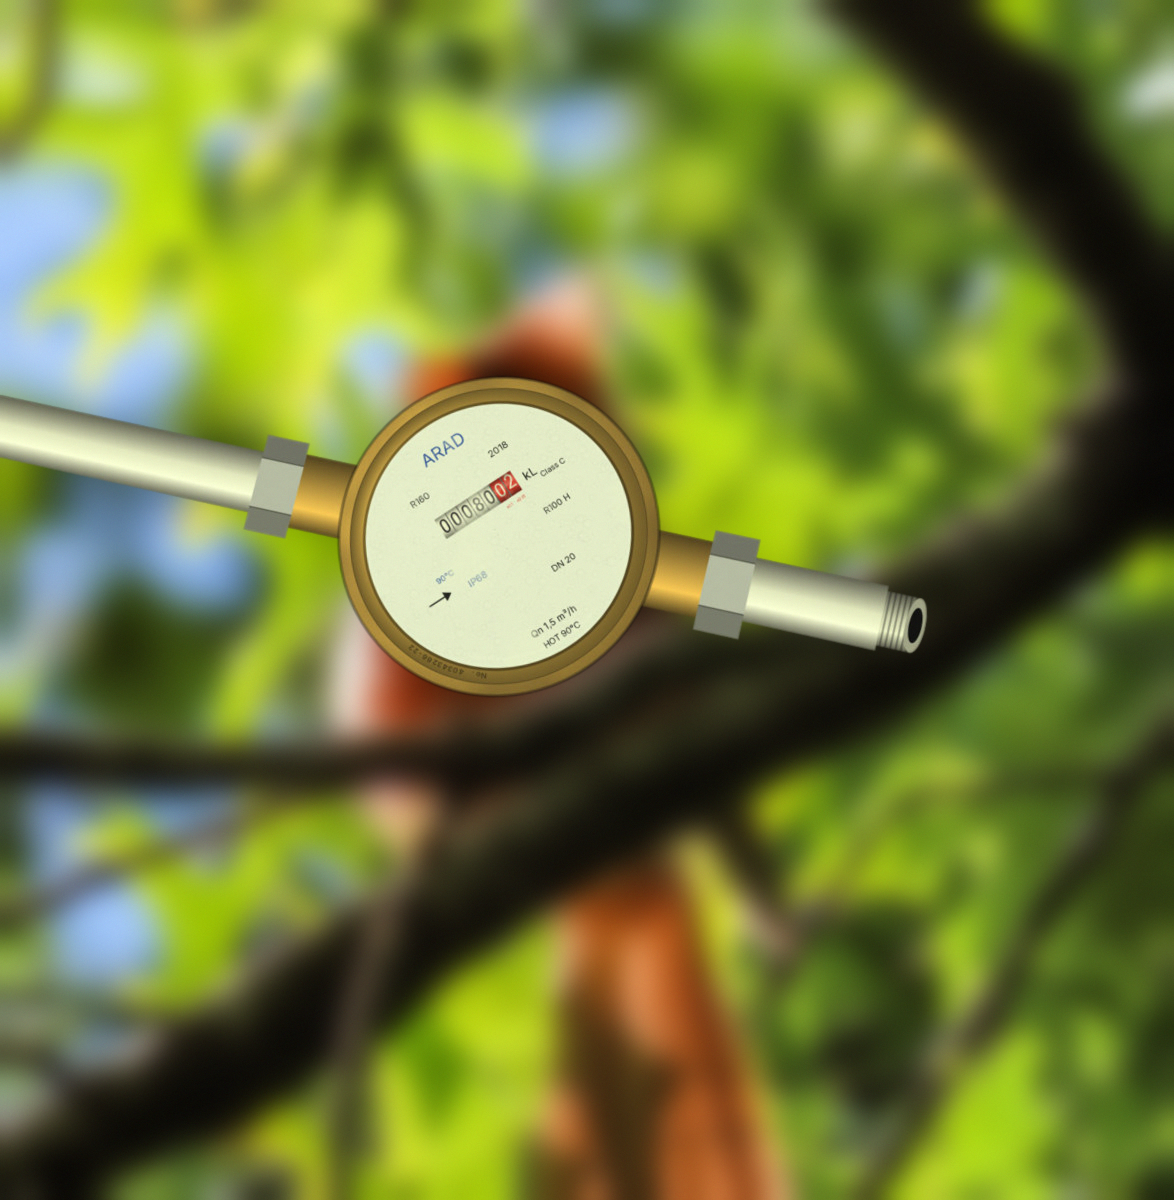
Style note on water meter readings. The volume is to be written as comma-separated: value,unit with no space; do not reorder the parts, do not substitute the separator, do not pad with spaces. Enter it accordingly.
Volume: 80.02,kL
